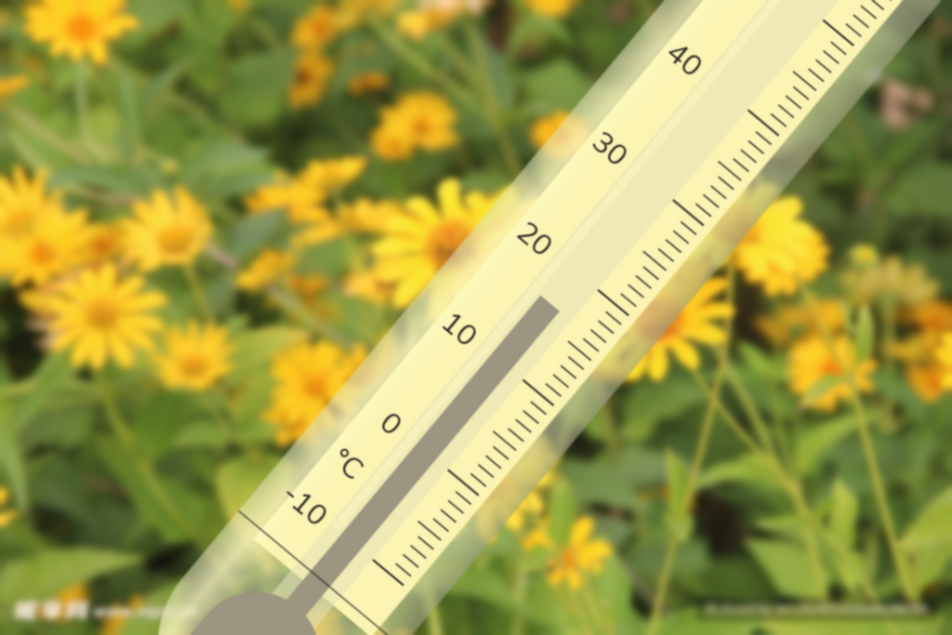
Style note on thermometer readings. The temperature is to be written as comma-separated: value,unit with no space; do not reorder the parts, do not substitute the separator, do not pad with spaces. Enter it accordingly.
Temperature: 16.5,°C
